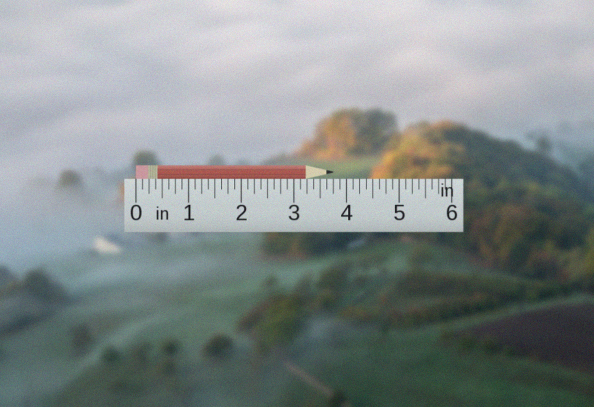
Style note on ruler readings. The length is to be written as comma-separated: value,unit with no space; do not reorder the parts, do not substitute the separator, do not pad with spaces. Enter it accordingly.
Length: 3.75,in
